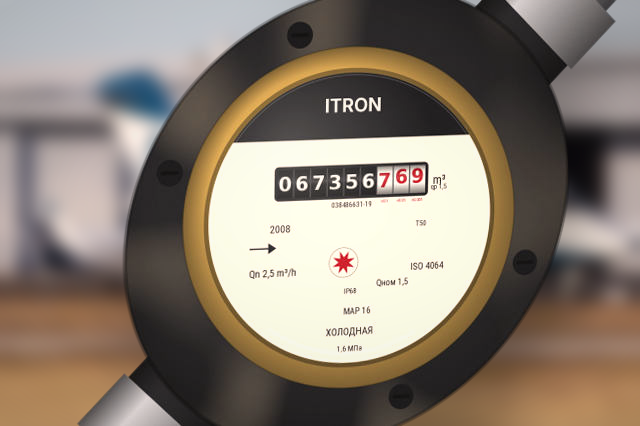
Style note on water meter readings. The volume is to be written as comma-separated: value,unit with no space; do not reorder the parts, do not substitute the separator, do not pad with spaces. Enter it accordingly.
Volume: 67356.769,m³
